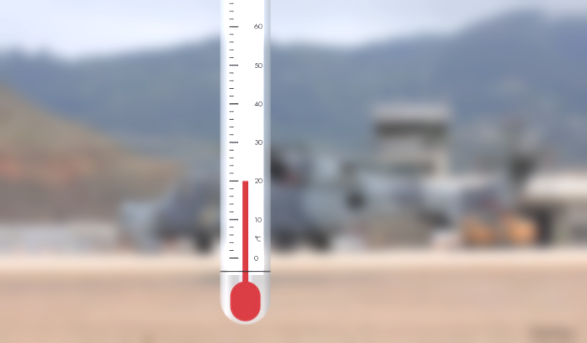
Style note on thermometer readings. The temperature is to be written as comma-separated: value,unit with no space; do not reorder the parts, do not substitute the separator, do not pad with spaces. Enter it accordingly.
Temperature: 20,°C
